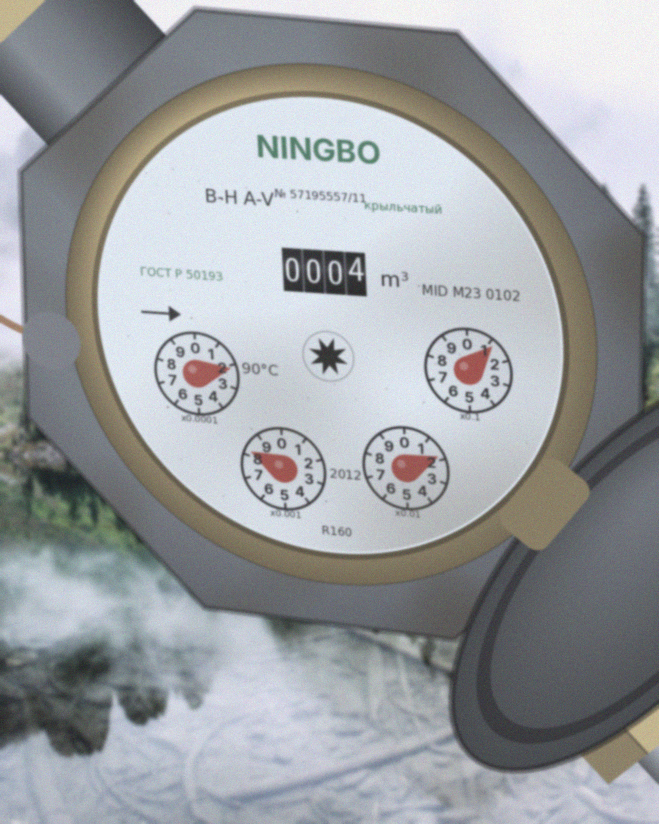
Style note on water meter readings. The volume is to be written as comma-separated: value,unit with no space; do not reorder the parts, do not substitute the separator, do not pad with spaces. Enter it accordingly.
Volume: 4.1182,m³
